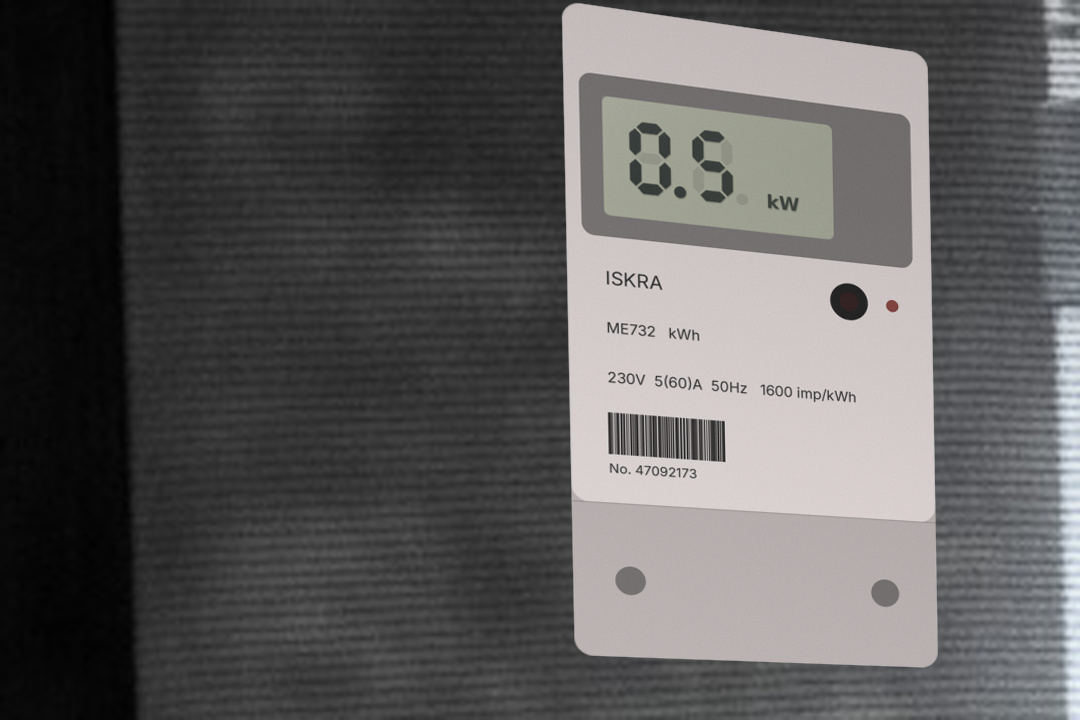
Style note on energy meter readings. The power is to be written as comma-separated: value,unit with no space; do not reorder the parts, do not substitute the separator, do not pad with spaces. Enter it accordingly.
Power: 0.5,kW
